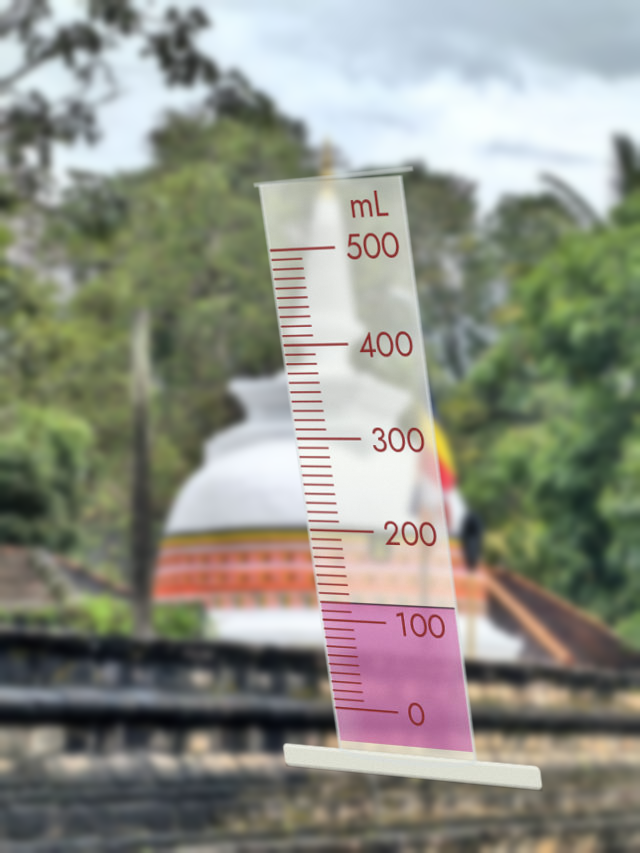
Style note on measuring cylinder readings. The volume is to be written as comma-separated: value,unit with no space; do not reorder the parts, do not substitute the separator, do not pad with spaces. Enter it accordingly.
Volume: 120,mL
